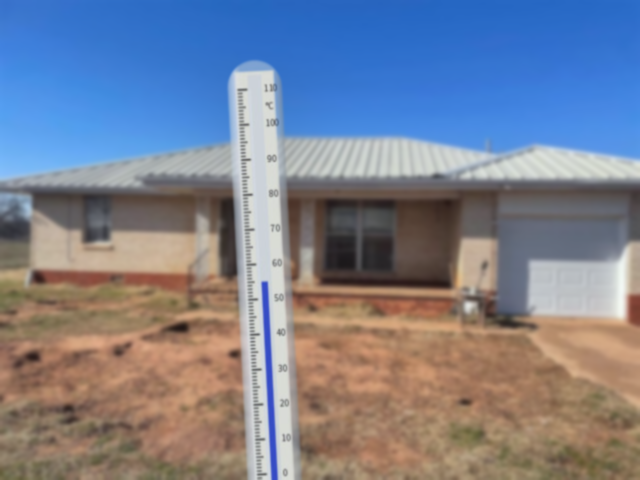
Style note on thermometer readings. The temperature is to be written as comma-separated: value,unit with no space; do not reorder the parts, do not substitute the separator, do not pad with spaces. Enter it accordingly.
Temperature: 55,°C
